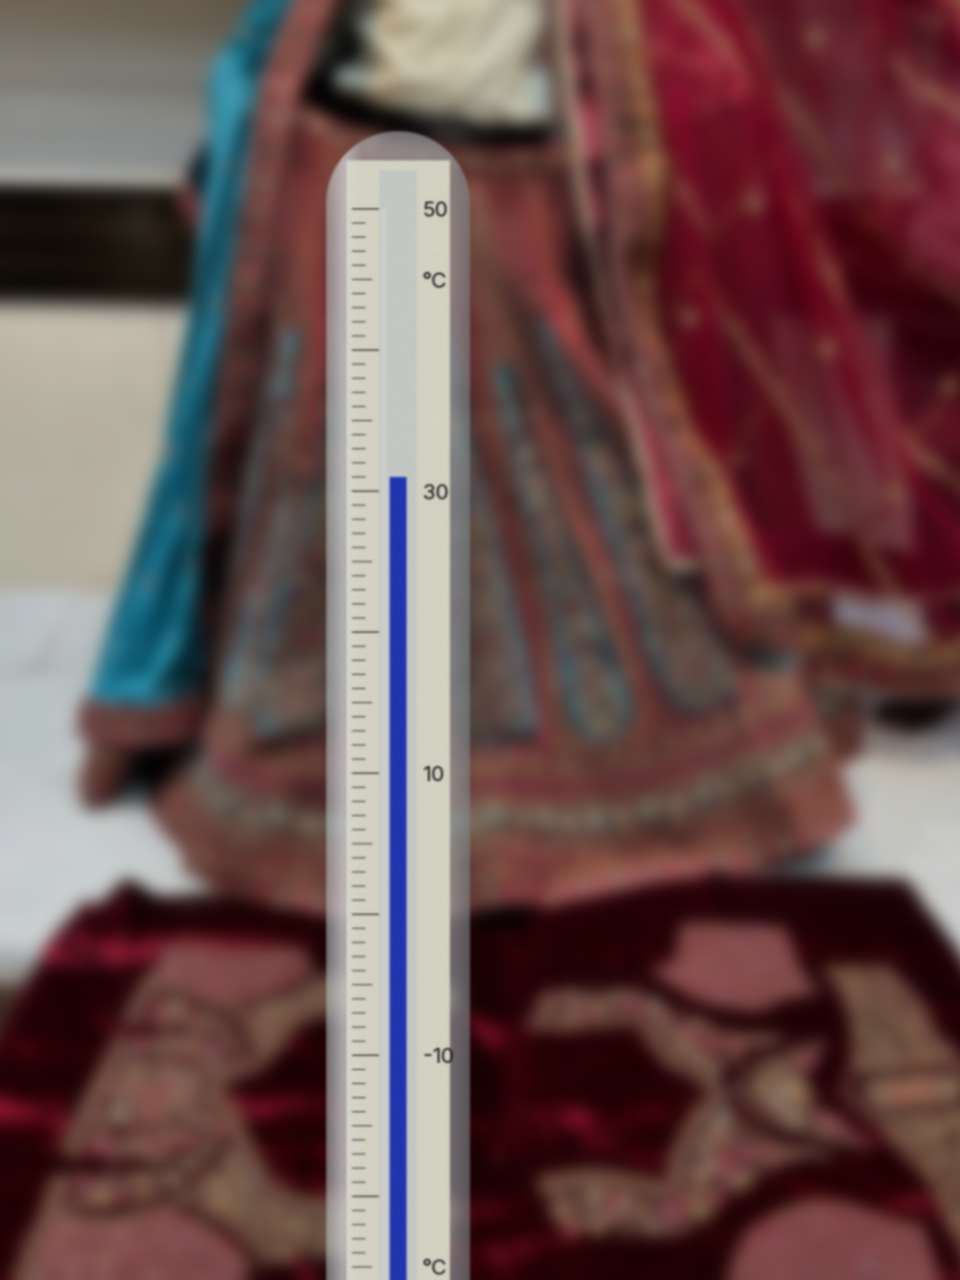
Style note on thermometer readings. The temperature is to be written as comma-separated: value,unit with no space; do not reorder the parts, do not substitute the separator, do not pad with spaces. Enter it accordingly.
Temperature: 31,°C
